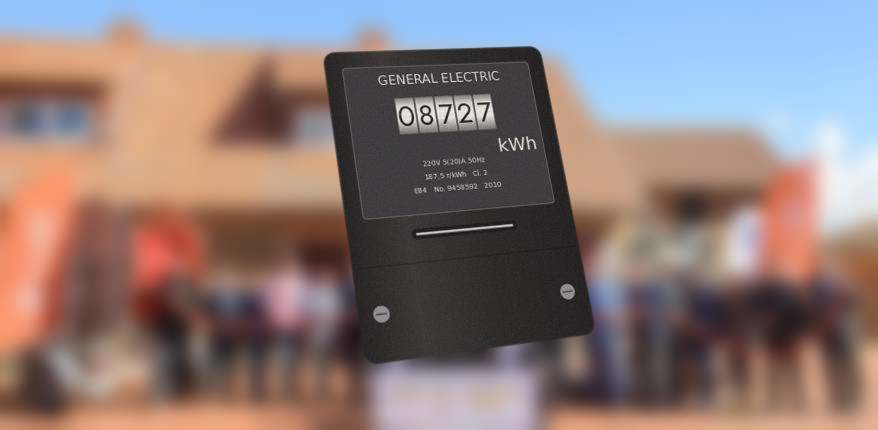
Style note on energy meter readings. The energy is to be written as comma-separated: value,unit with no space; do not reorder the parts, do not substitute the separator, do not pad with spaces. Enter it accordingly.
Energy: 8727,kWh
